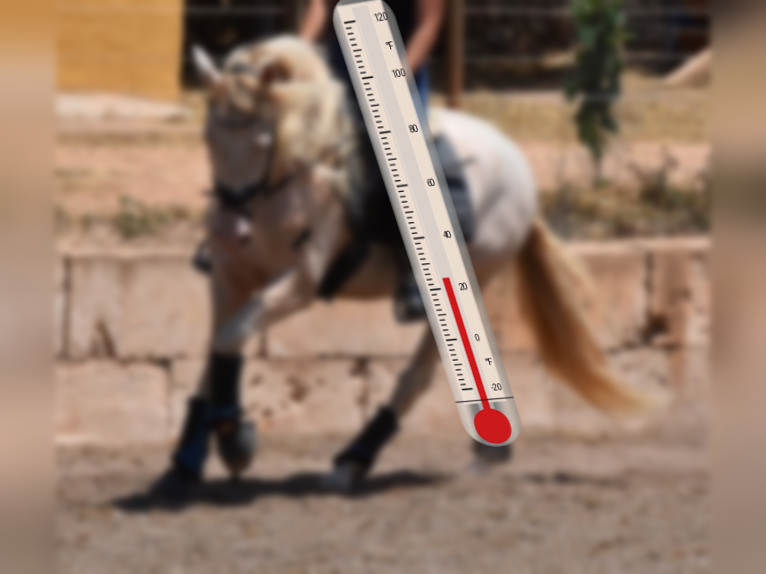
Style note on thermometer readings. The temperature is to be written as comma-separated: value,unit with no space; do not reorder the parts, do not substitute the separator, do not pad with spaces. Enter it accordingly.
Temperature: 24,°F
